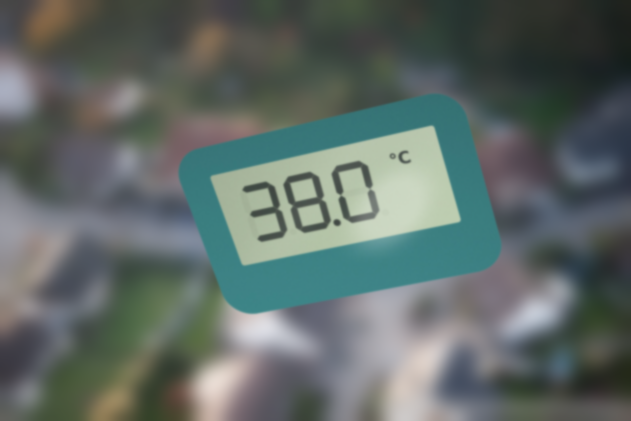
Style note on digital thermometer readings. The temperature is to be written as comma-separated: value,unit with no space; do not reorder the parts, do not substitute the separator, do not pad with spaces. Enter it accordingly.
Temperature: 38.0,°C
